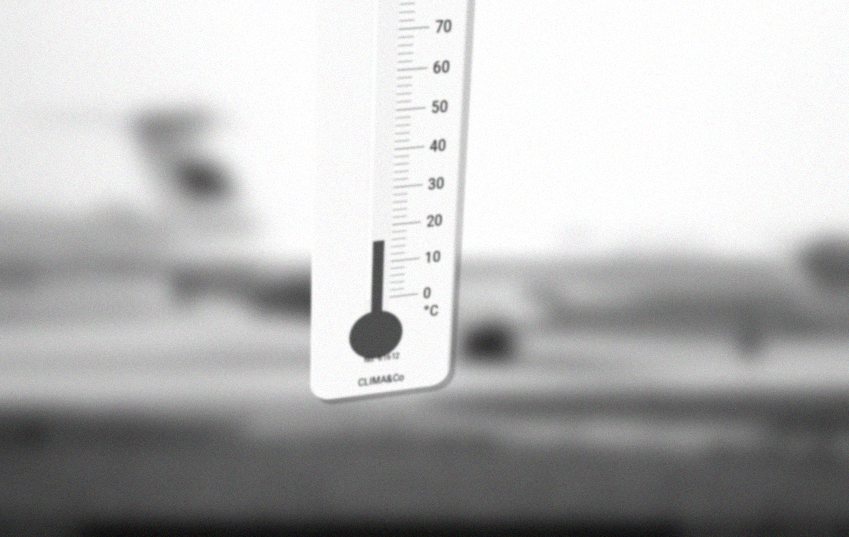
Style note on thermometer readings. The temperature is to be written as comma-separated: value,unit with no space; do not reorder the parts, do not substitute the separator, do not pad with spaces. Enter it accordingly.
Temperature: 16,°C
